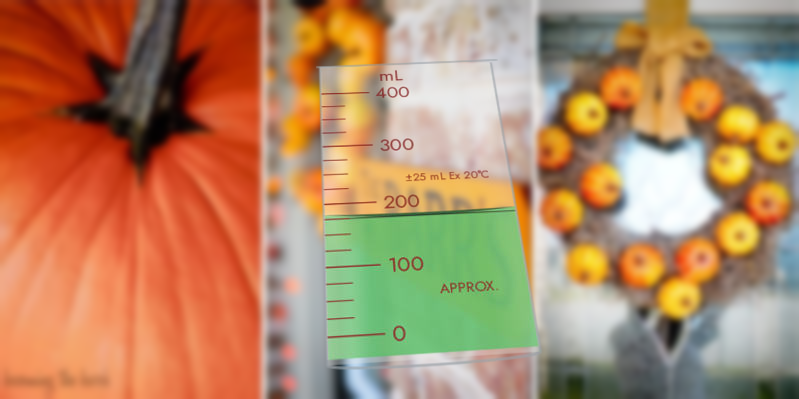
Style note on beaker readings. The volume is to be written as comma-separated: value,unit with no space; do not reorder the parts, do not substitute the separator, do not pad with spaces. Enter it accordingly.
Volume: 175,mL
